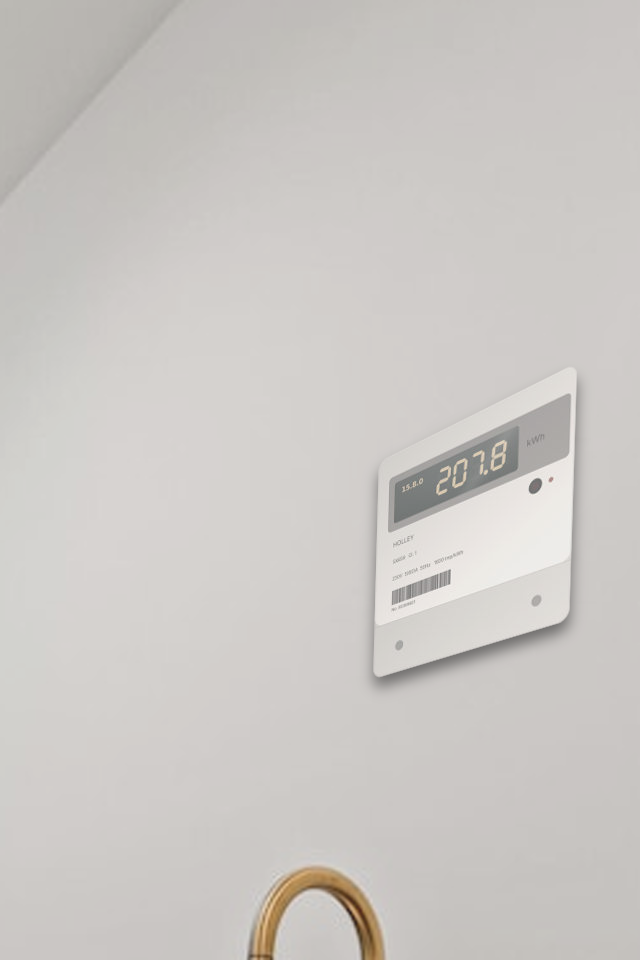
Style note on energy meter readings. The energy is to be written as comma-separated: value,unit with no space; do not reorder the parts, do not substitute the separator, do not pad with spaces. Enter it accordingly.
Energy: 207.8,kWh
